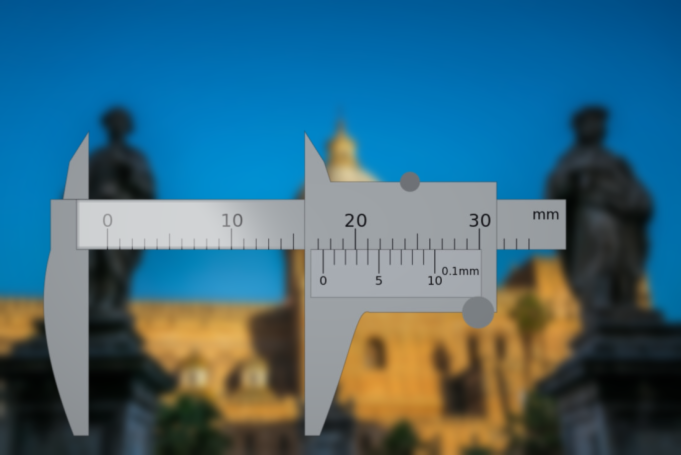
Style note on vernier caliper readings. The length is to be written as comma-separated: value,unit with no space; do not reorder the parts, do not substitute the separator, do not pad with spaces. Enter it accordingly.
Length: 17.4,mm
